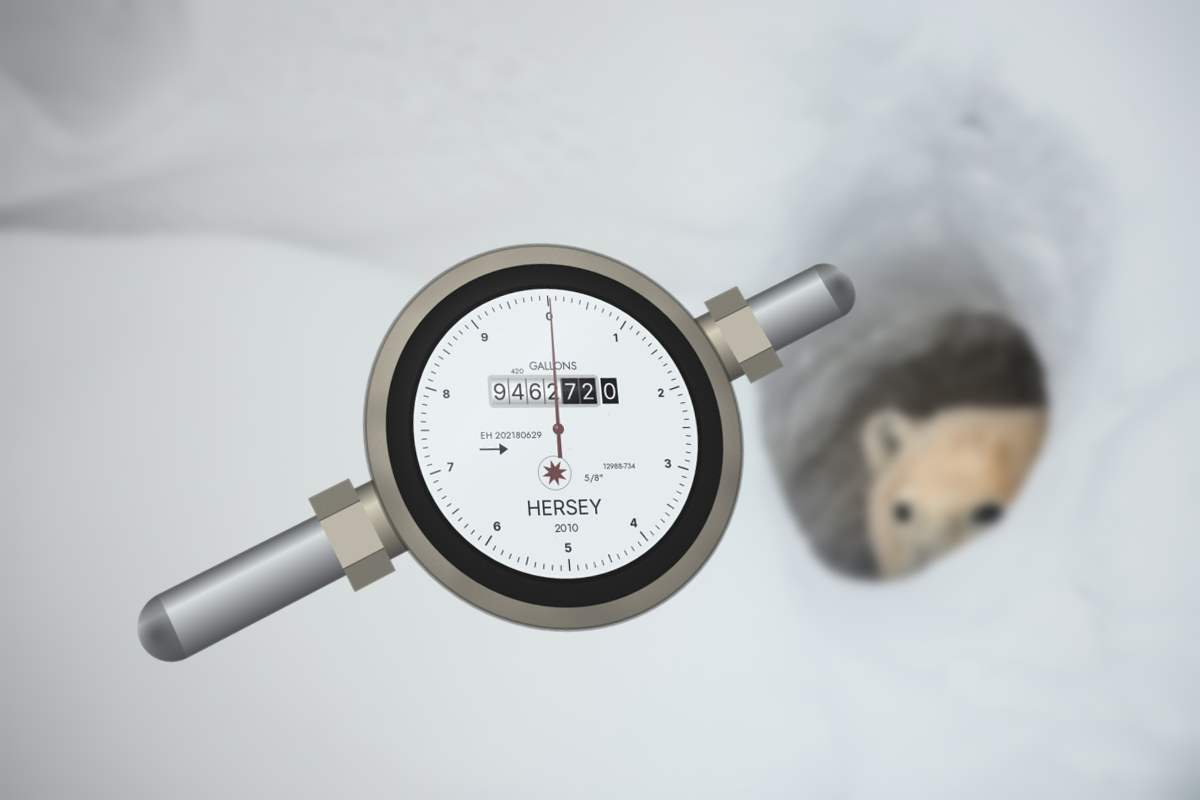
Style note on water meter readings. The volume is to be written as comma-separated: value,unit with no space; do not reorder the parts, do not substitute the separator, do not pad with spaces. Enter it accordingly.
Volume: 9462720.0,gal
